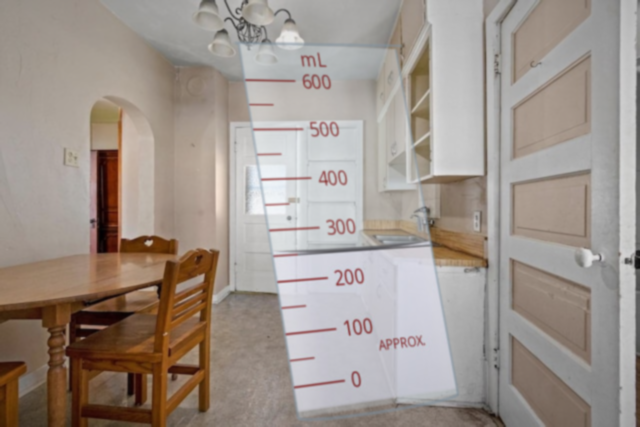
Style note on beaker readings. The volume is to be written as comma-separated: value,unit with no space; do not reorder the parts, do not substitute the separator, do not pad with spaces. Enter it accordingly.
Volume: 250,mL
